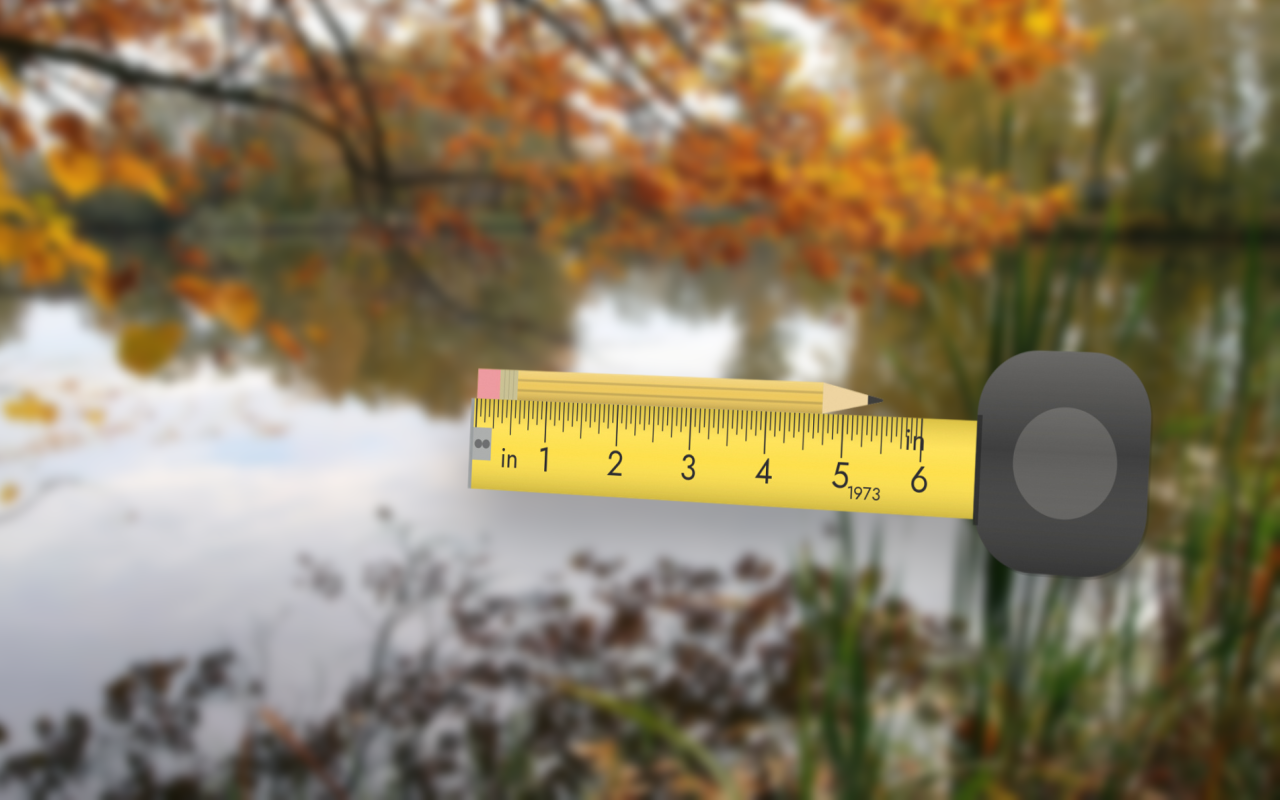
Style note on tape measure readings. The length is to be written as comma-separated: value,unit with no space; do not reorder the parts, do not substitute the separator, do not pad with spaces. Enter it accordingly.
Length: 5.5,in
